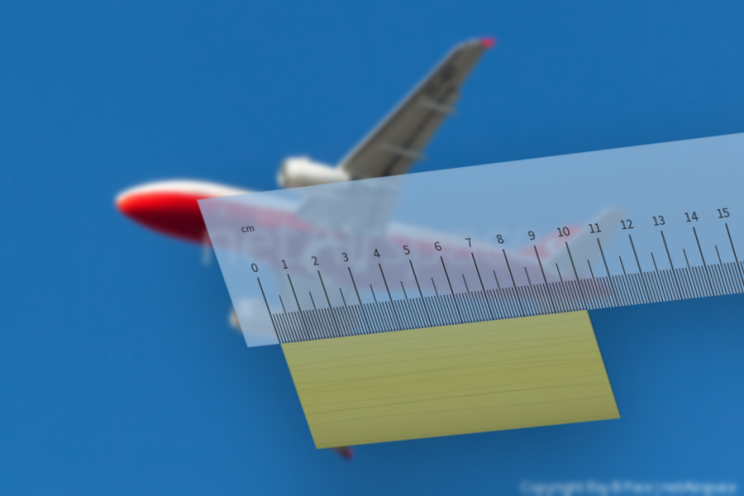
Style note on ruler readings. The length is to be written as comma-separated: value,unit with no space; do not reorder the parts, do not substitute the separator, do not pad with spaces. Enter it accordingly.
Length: 10,cm
